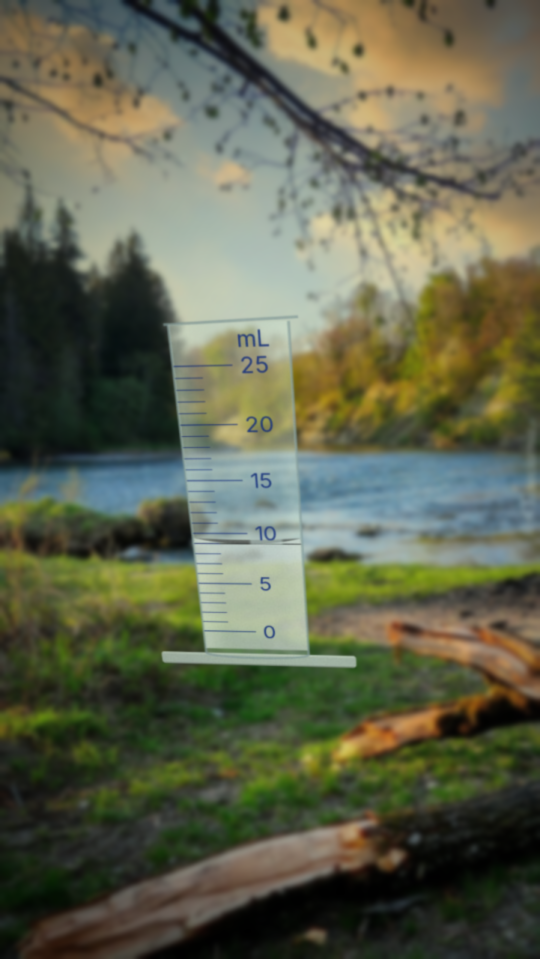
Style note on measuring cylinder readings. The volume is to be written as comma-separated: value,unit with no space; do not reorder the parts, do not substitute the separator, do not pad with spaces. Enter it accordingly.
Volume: 9,mL
